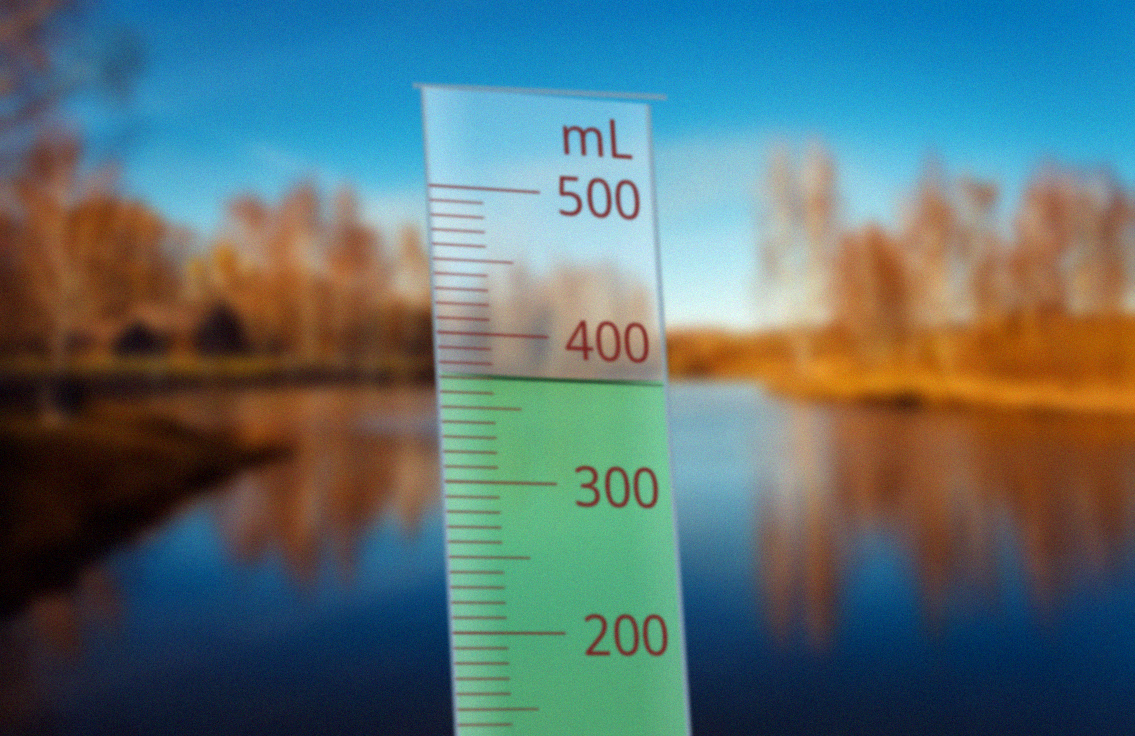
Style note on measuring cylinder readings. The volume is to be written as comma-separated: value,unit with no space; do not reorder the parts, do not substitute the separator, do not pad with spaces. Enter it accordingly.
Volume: 370,mL
